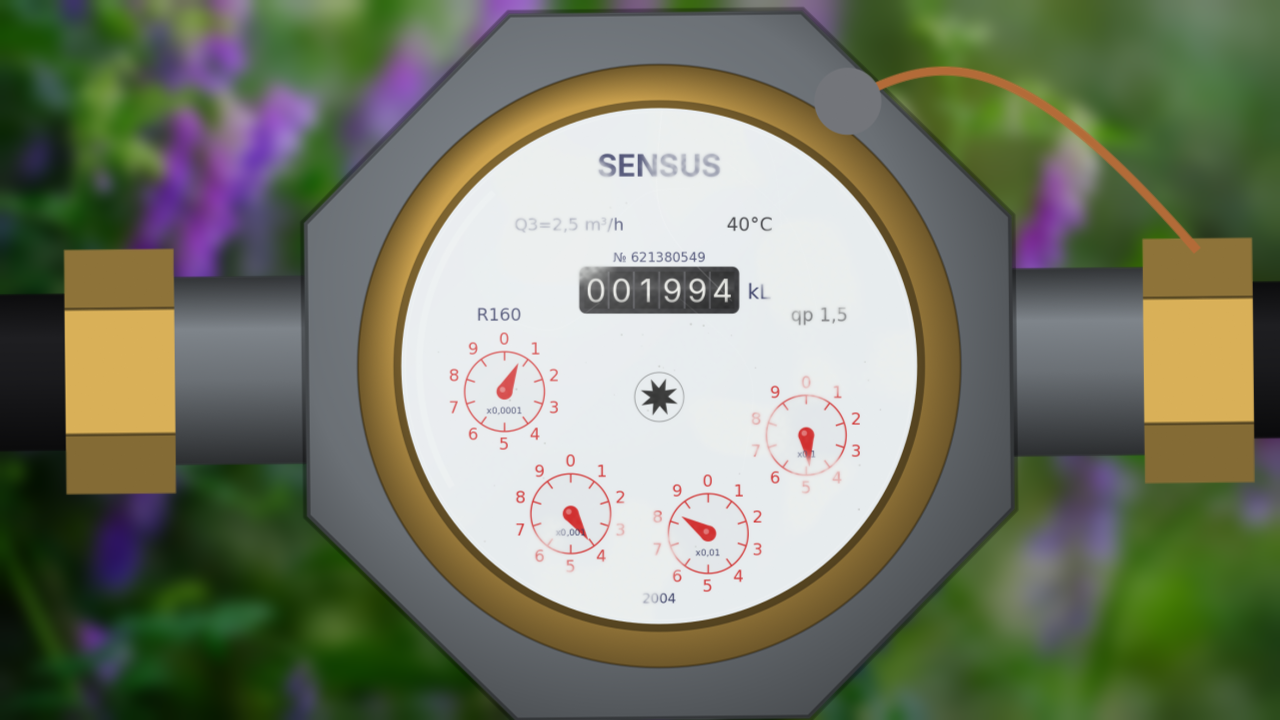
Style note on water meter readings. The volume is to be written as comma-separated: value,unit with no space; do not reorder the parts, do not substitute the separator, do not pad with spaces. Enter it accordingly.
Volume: 1994.4840,kL
